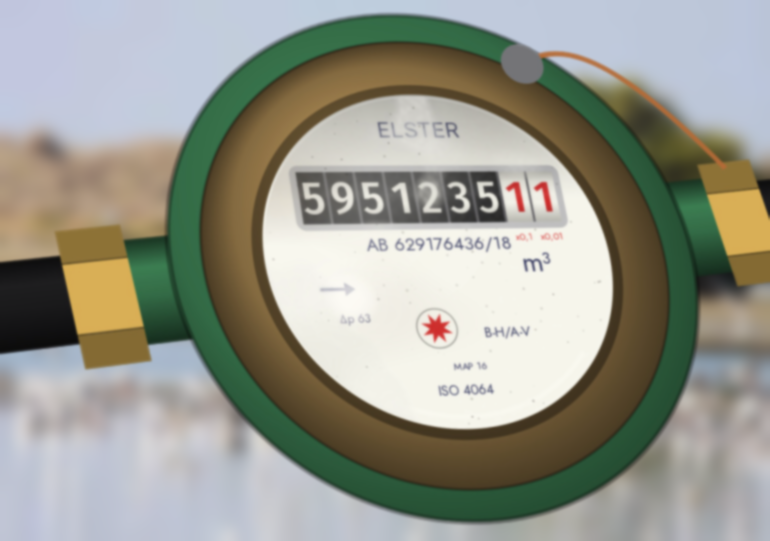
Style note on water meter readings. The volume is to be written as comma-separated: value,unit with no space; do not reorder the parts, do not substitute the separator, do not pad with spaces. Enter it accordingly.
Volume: 5951235.11,m³
